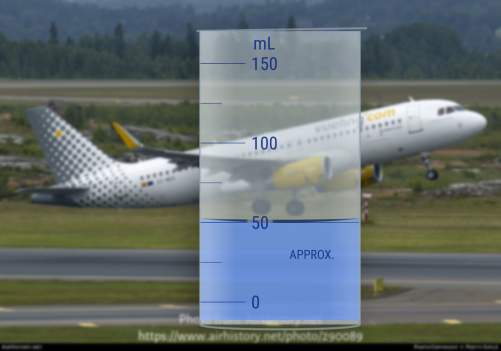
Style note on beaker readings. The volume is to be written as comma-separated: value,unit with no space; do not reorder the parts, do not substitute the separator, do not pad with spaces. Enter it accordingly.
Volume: 50,mL
